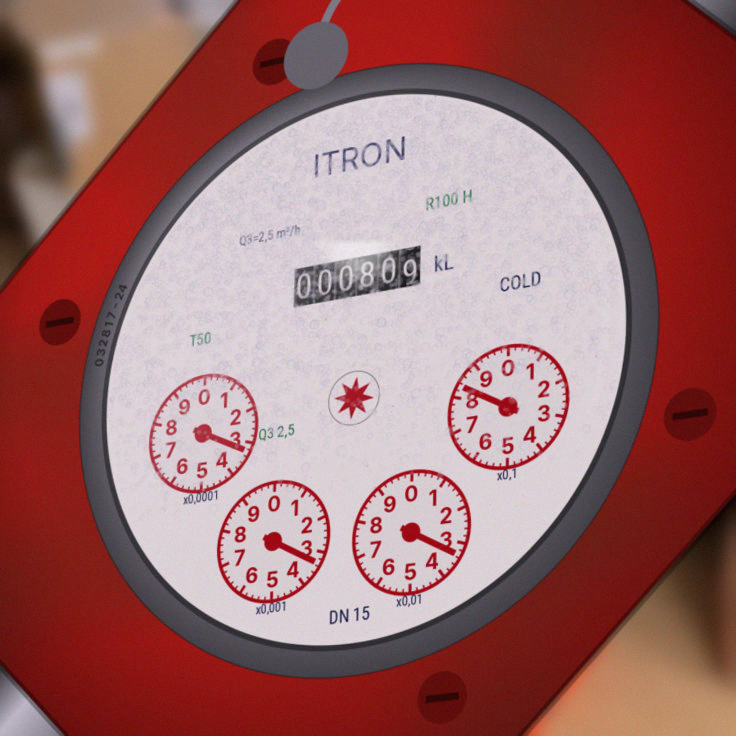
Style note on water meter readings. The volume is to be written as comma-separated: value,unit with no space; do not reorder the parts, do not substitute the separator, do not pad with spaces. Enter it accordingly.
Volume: 808.8333,kL
